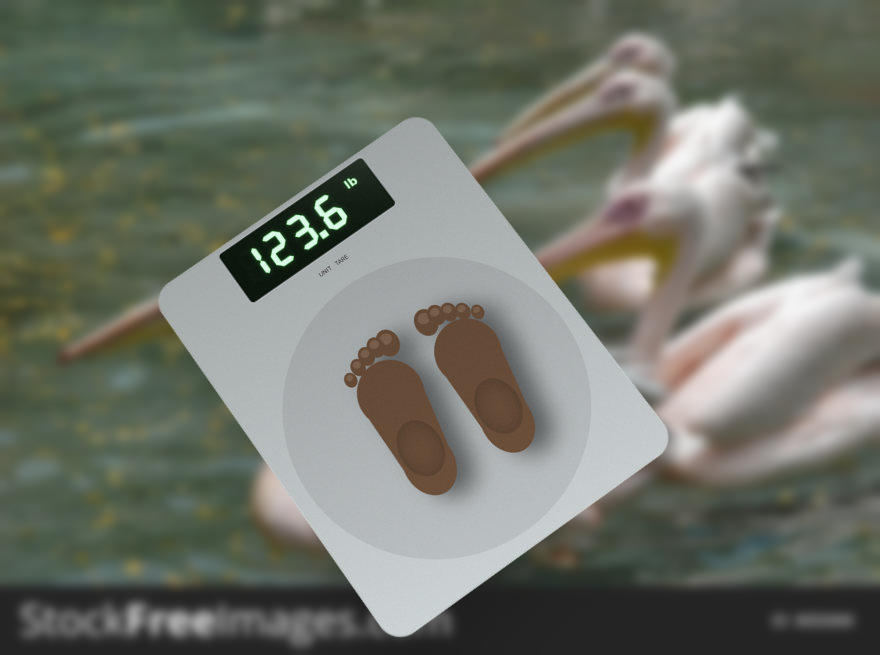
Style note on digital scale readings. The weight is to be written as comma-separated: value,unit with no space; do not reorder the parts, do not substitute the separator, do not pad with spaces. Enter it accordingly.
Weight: 123.6,lb
